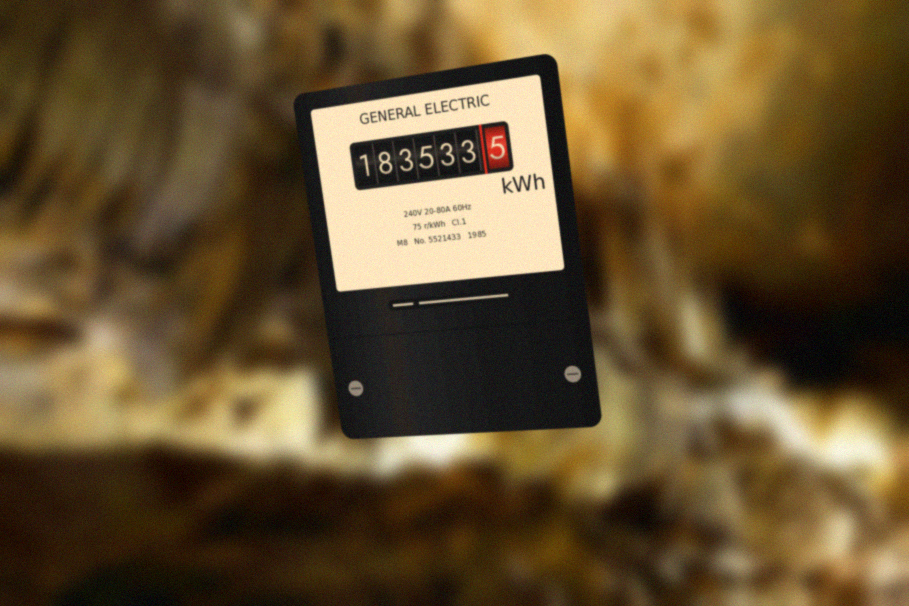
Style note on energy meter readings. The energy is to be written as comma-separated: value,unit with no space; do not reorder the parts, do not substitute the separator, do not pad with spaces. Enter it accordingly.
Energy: 183533.5,kWh
